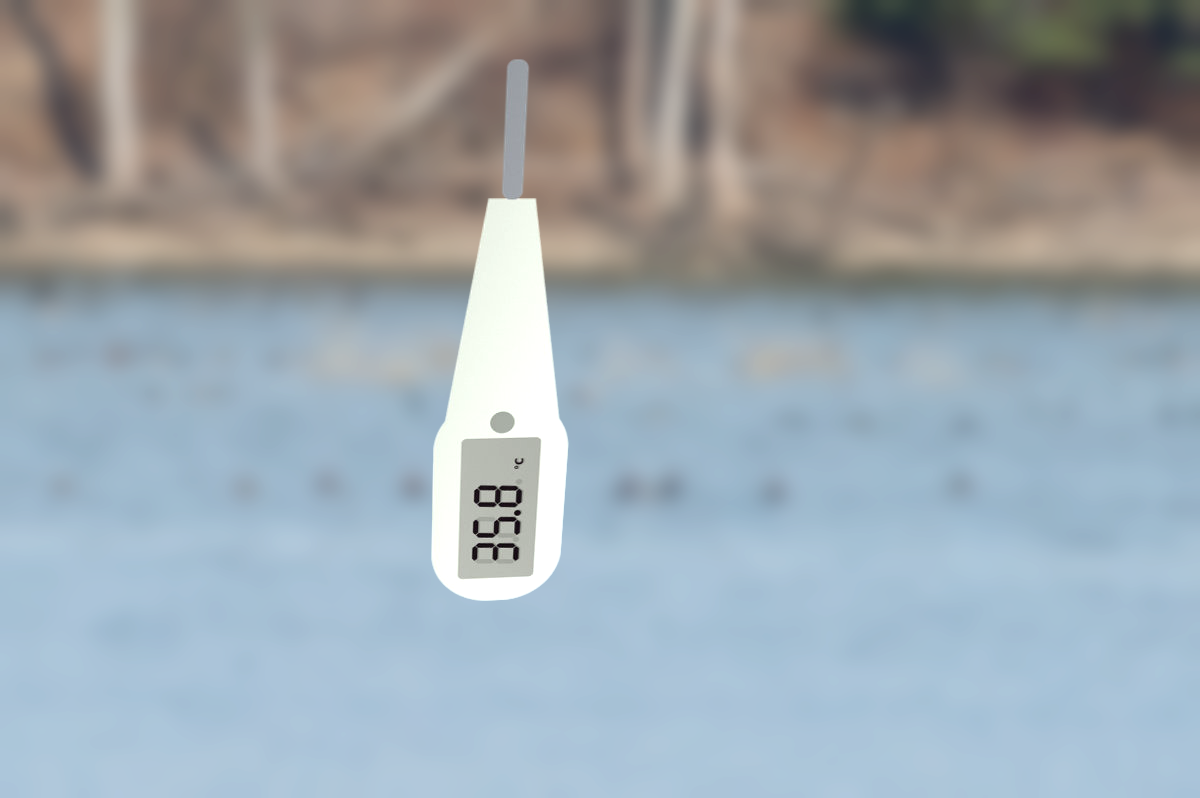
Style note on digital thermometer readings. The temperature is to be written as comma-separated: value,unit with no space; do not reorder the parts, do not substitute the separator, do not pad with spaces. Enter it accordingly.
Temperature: 35.8,°C
